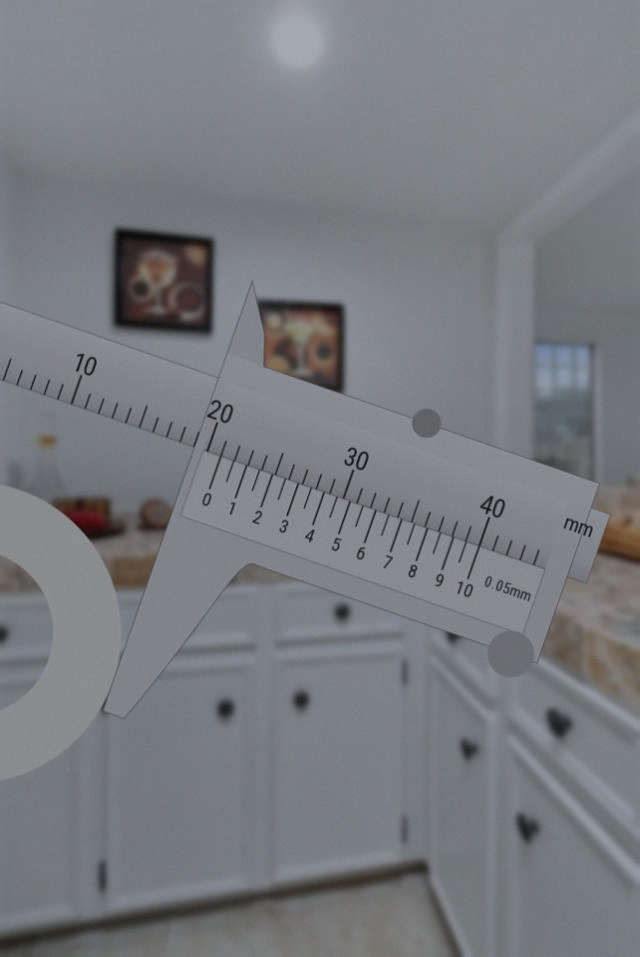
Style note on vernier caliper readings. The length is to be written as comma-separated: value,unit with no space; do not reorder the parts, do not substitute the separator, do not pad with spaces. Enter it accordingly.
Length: 21.0,mm
